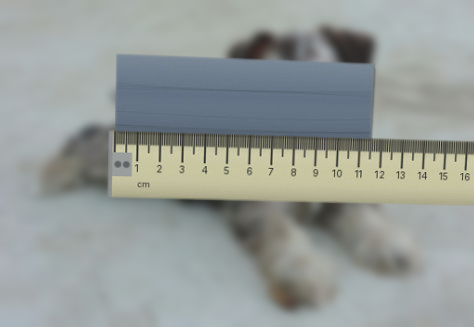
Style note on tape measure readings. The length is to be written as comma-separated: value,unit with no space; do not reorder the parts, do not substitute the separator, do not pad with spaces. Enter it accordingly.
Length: 11.5,cm
